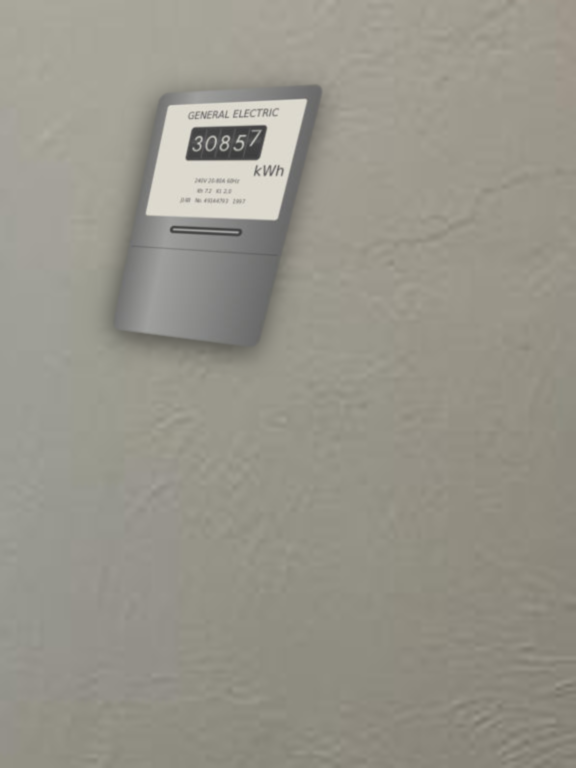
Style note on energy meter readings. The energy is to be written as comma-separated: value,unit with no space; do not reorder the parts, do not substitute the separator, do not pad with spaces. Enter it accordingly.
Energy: 30857,kWh
